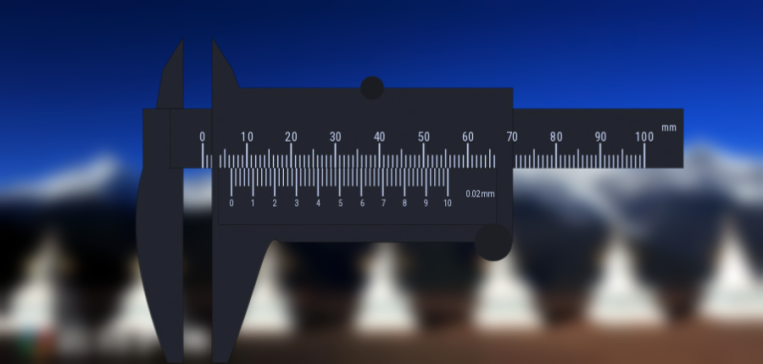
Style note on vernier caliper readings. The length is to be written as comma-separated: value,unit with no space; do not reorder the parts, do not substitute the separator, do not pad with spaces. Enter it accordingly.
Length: 6.5,mm
